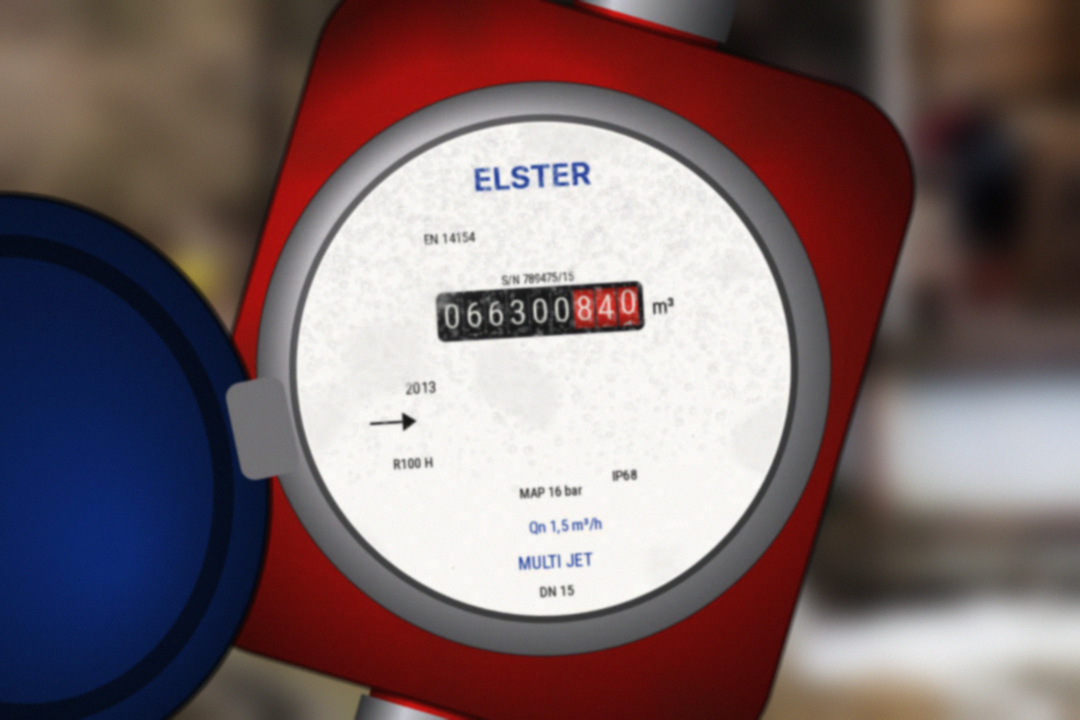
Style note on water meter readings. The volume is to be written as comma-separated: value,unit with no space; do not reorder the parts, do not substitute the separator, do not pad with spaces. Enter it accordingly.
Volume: 66300.840,m³
